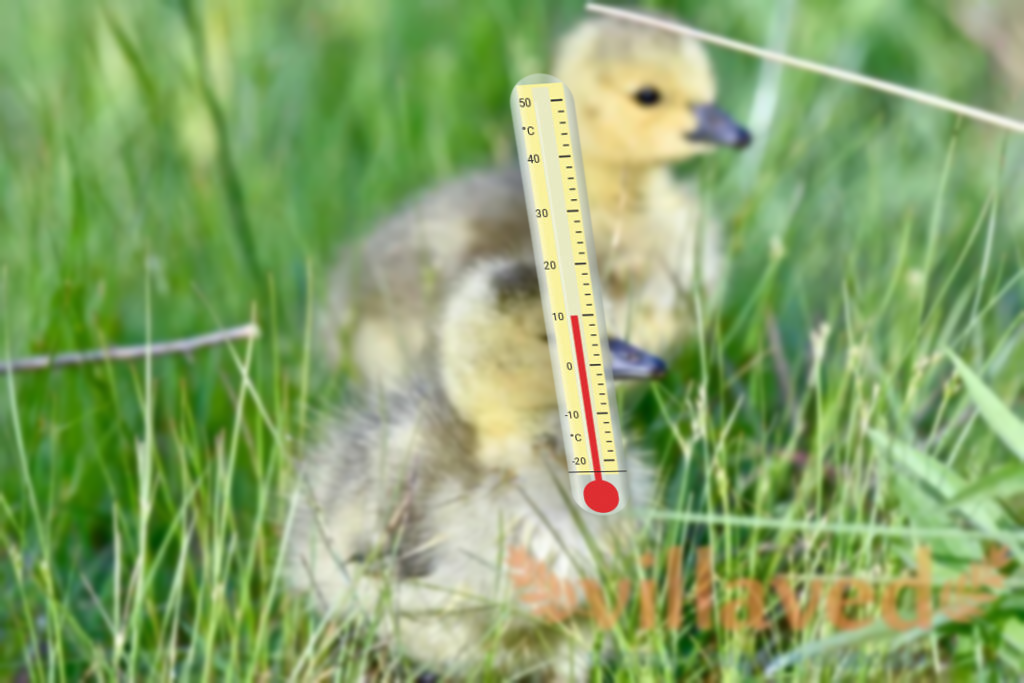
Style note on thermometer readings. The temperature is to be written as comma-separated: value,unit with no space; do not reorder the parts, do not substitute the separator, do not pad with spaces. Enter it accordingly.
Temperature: 10,°C
